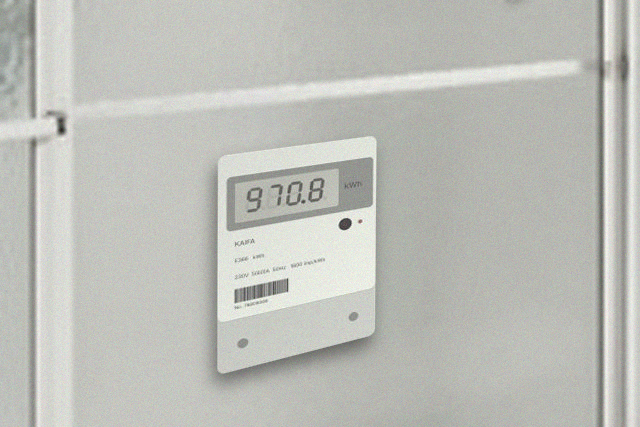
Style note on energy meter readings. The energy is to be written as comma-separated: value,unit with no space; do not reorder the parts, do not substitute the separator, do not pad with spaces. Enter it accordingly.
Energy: 970.8,kWh
